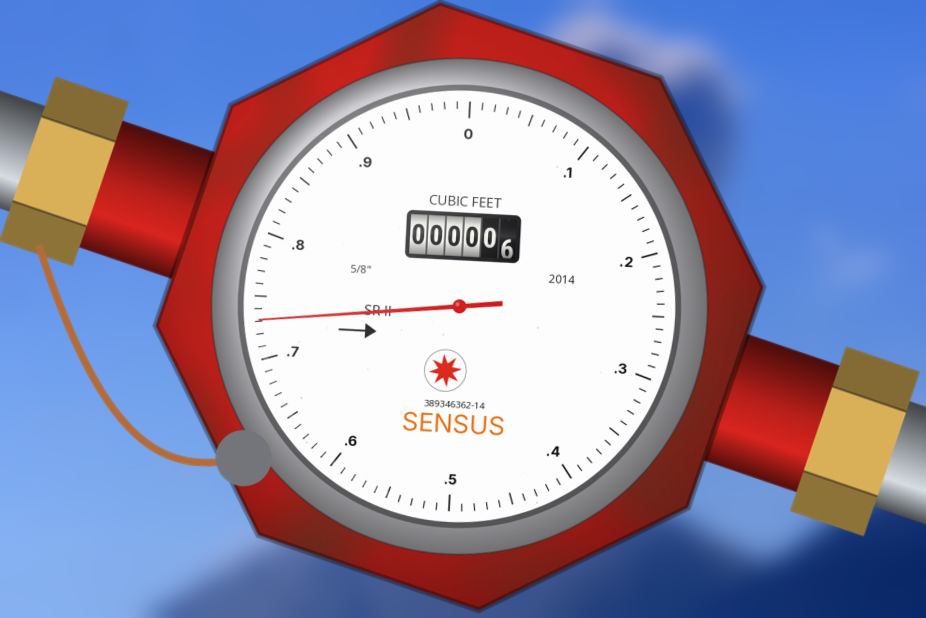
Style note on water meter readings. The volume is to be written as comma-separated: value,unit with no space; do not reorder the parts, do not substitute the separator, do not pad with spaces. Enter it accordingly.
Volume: 5.73,ft³
